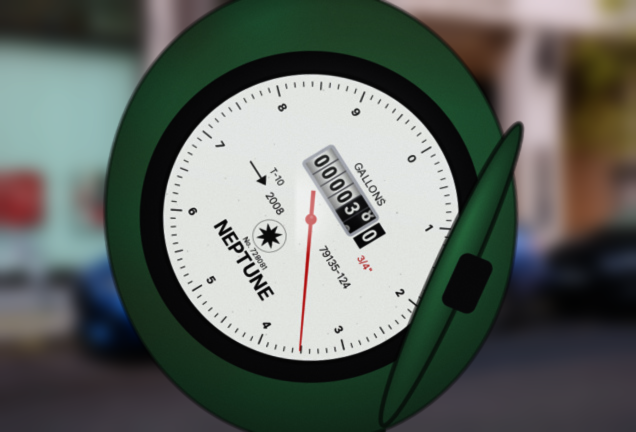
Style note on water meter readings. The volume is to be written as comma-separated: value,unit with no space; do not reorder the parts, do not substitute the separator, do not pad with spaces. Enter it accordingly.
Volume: 383.5,gal
